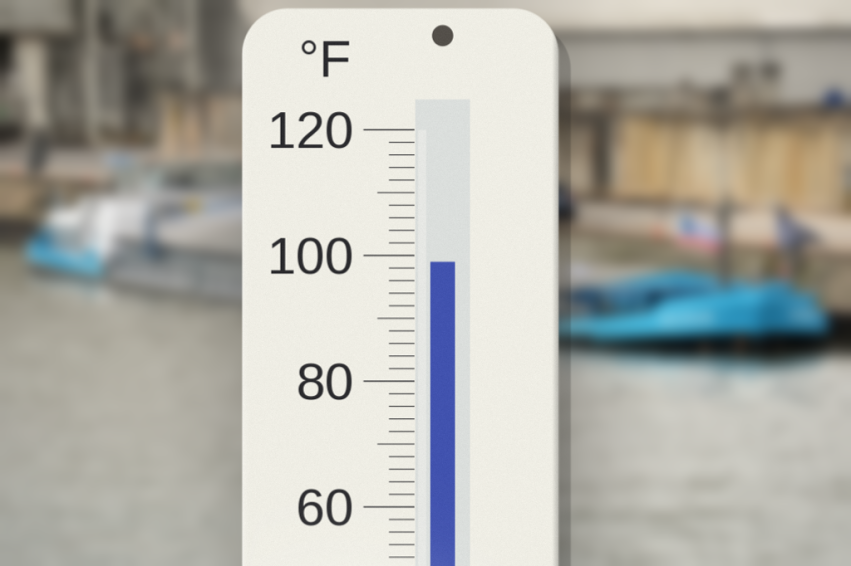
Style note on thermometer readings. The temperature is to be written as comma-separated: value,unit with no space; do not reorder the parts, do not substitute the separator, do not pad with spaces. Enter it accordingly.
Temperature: 99,°F
